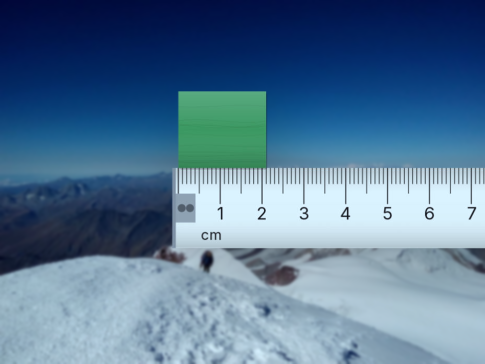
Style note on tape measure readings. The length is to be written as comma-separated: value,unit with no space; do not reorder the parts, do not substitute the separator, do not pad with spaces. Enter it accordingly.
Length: 2.1,cm
